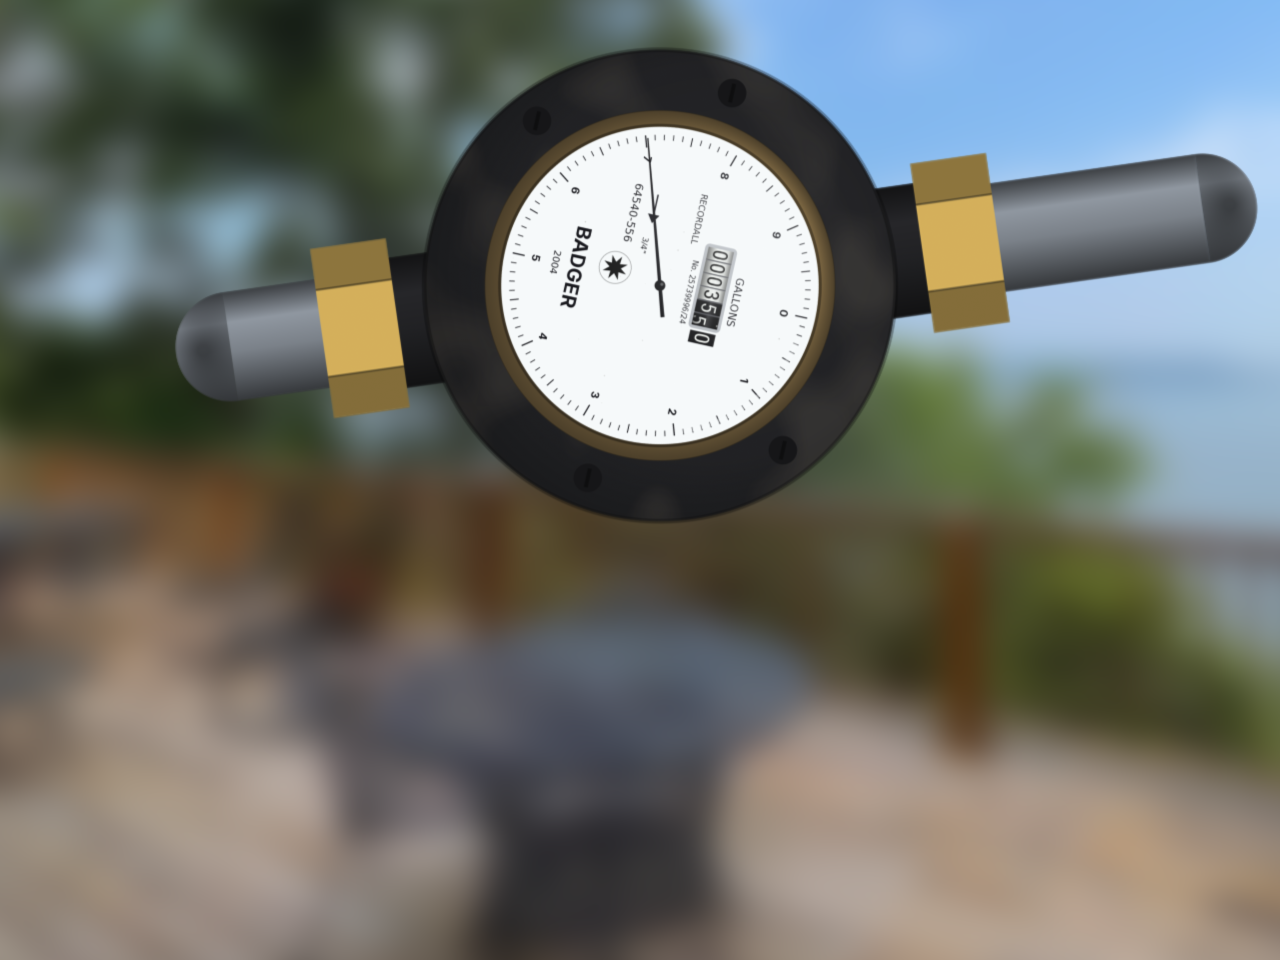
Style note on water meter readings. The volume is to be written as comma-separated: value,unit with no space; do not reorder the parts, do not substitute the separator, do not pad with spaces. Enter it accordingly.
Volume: 3547.0,gal
